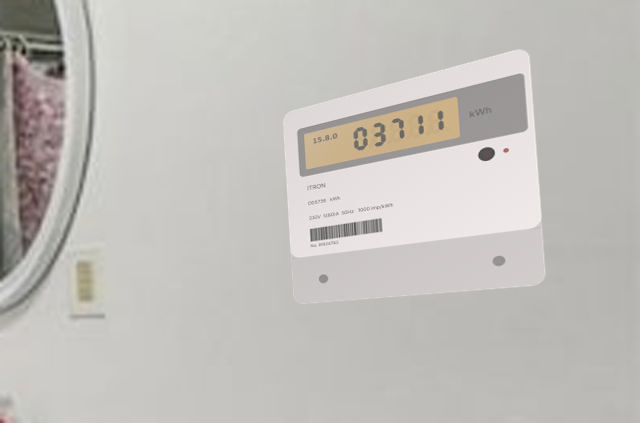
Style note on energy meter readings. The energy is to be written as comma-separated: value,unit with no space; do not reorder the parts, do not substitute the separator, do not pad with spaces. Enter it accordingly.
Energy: 3711,kWh
